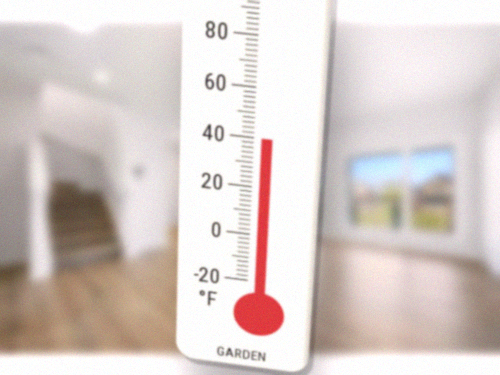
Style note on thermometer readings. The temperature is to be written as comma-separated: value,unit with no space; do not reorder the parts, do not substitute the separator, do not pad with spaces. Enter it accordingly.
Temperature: 40,°F
